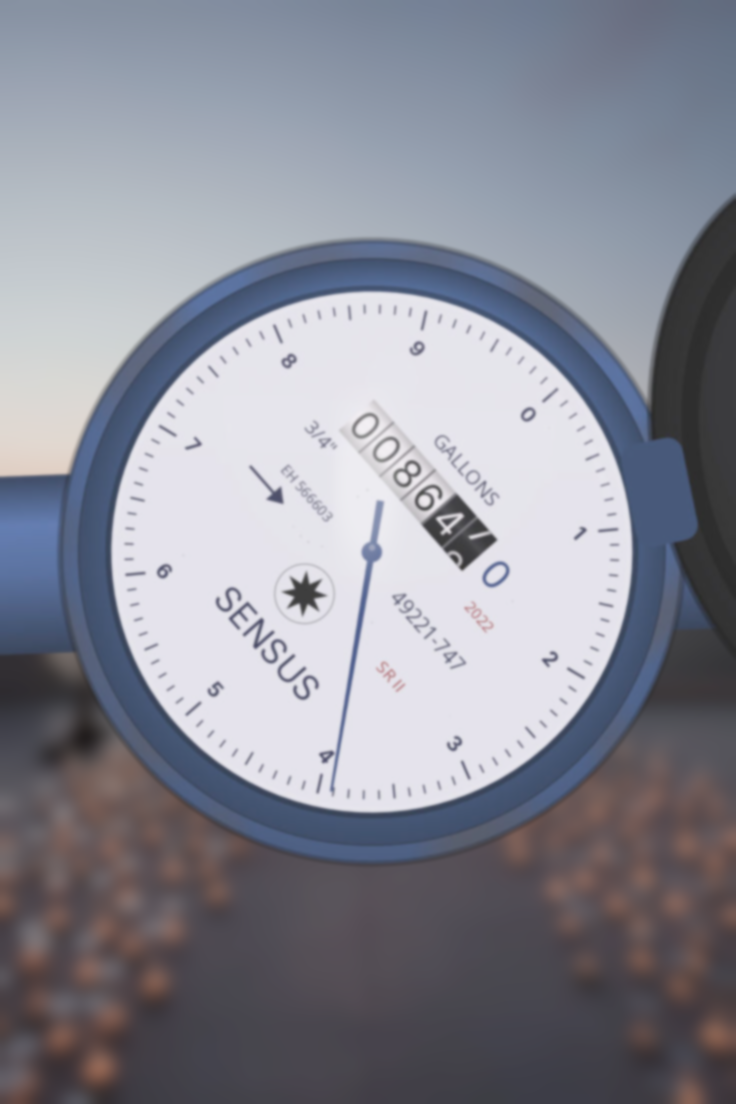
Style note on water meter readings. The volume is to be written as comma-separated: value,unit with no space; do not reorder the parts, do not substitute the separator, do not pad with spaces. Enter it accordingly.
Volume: 86473.9,gal
